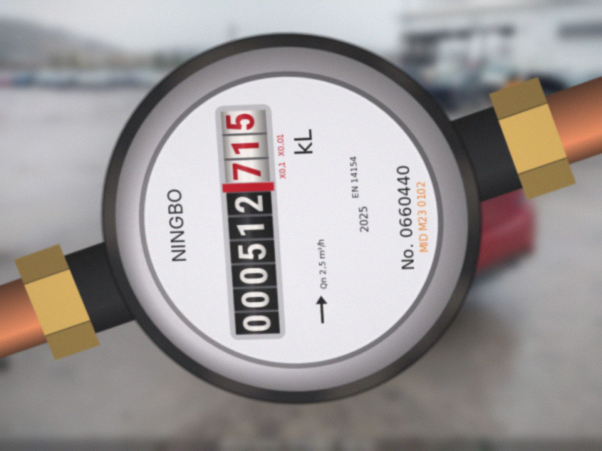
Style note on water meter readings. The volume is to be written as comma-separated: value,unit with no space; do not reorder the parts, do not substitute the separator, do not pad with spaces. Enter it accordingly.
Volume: 512.715,kL
